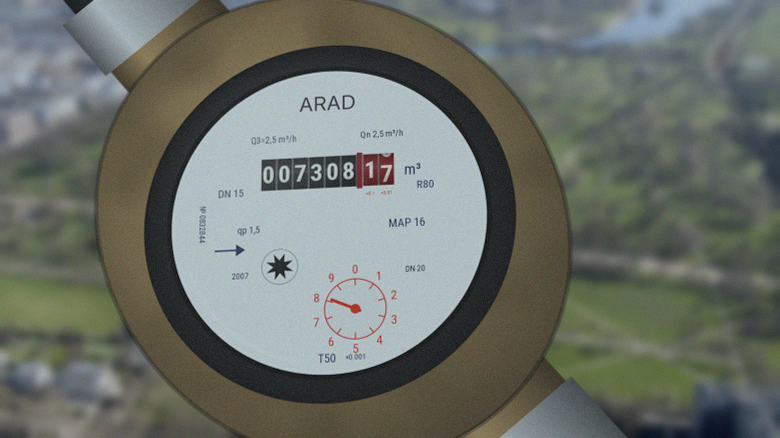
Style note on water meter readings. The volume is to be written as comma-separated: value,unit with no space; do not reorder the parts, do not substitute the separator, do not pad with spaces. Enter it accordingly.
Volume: 7308.168,m³
